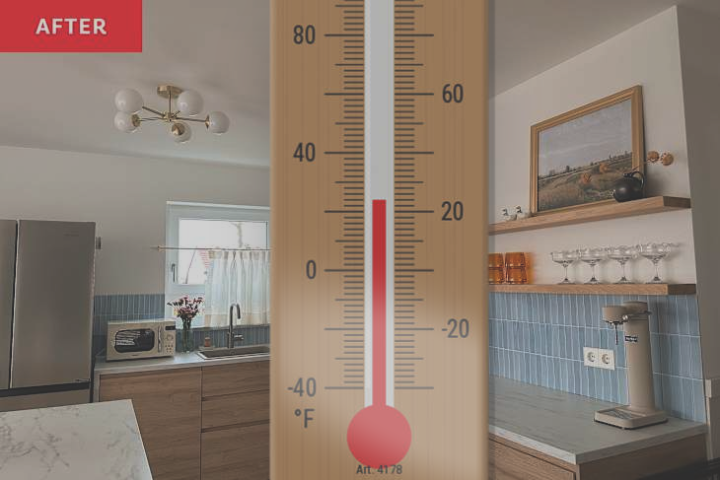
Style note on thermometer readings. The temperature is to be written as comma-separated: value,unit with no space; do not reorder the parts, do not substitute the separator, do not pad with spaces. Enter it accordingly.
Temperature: 24,°F
